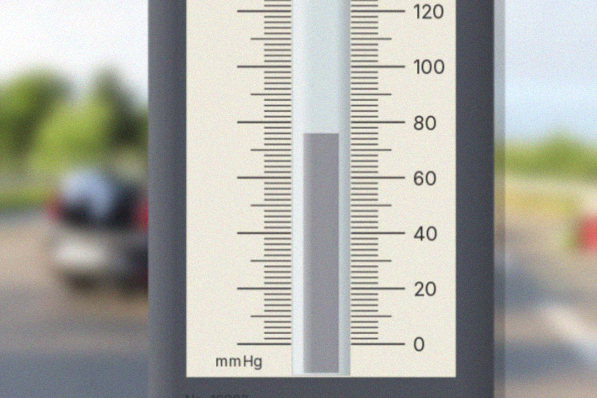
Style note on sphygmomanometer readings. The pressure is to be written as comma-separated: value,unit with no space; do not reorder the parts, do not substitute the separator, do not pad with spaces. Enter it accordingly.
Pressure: 76,mmHg
